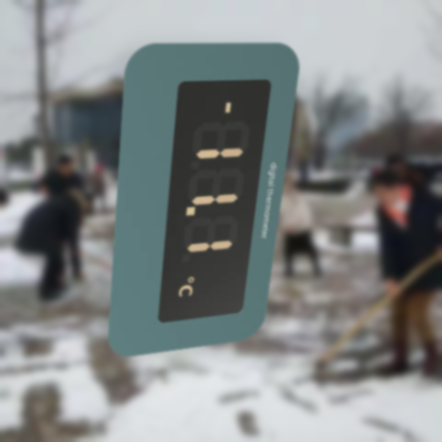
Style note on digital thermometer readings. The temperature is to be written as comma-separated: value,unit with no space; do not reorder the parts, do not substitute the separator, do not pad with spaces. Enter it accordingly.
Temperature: -11.1,°C
